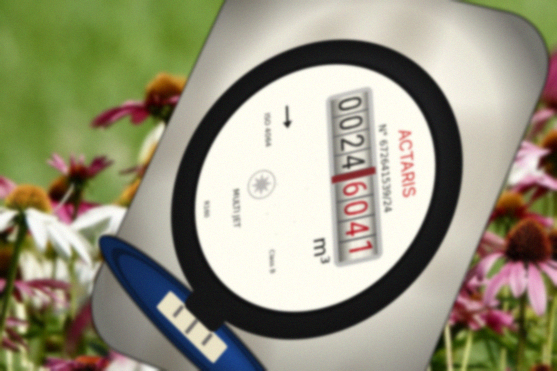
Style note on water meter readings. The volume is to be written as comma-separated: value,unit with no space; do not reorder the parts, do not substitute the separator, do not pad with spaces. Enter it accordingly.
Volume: 24.6041,m³
